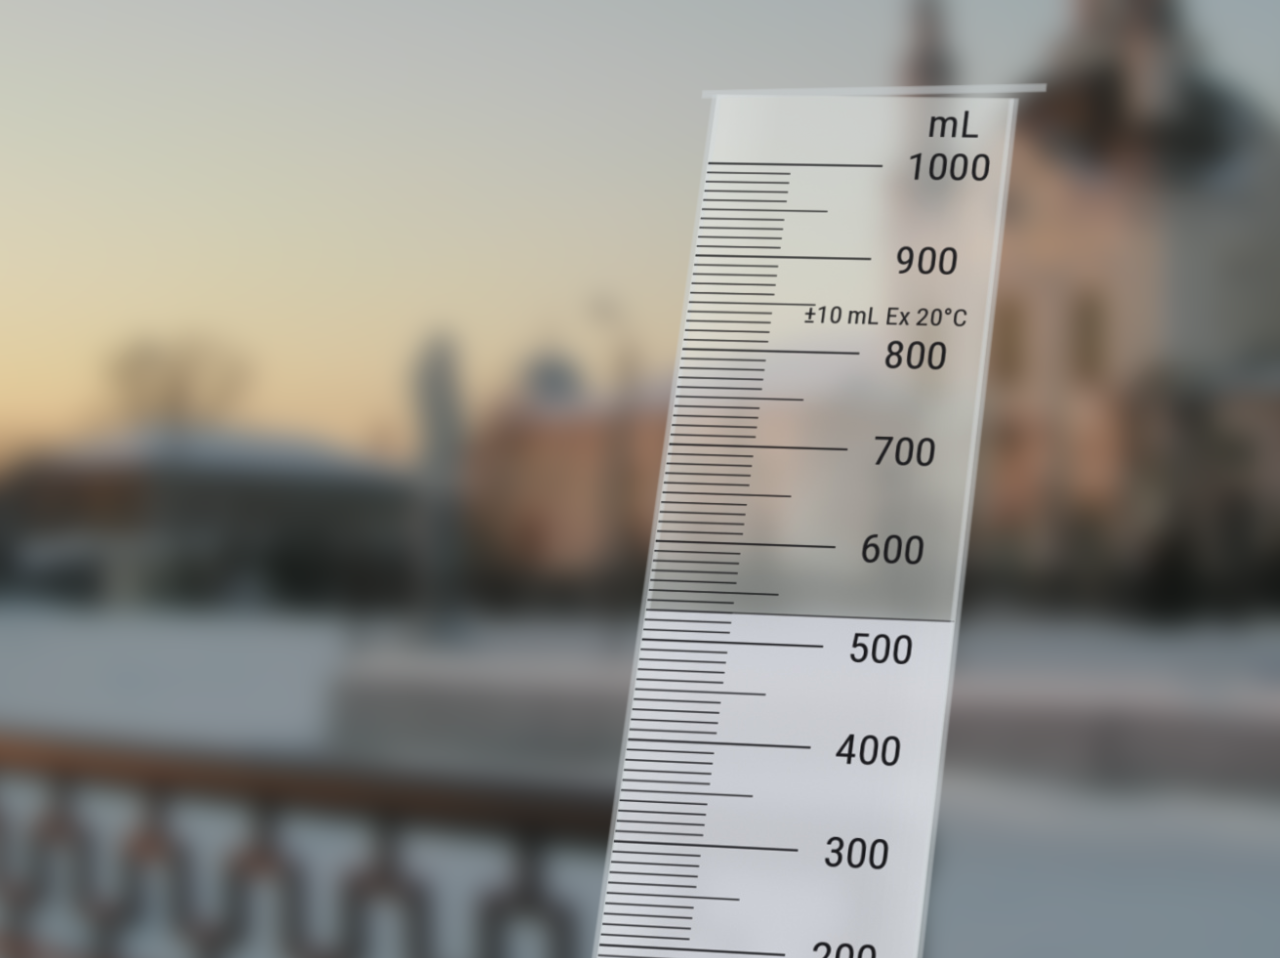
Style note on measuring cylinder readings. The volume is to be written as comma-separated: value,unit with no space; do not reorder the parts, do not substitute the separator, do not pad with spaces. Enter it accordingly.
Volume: 530,mL
